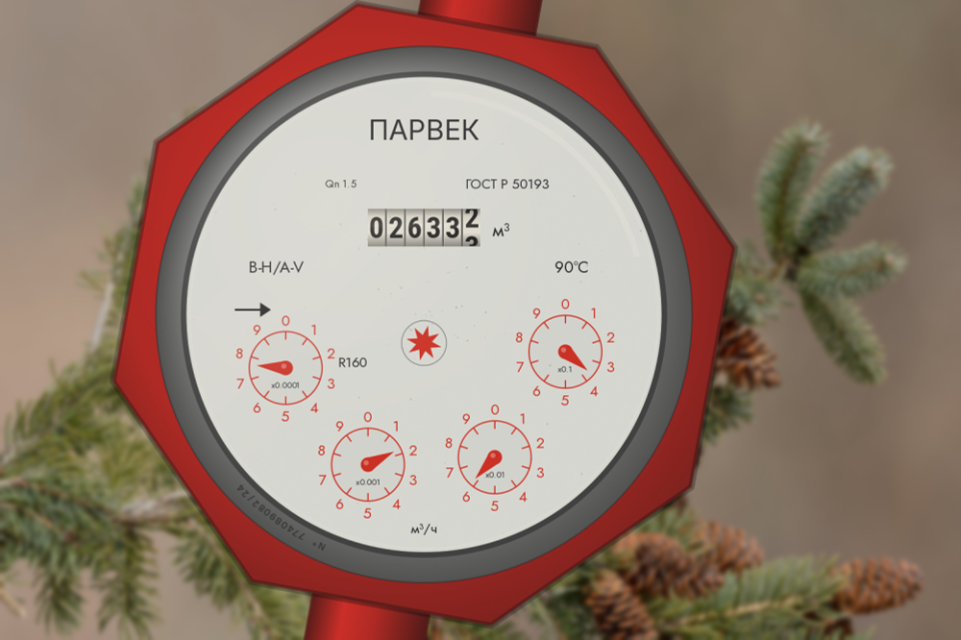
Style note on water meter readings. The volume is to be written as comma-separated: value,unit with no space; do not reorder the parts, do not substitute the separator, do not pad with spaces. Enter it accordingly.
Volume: 26332.3617,m³
